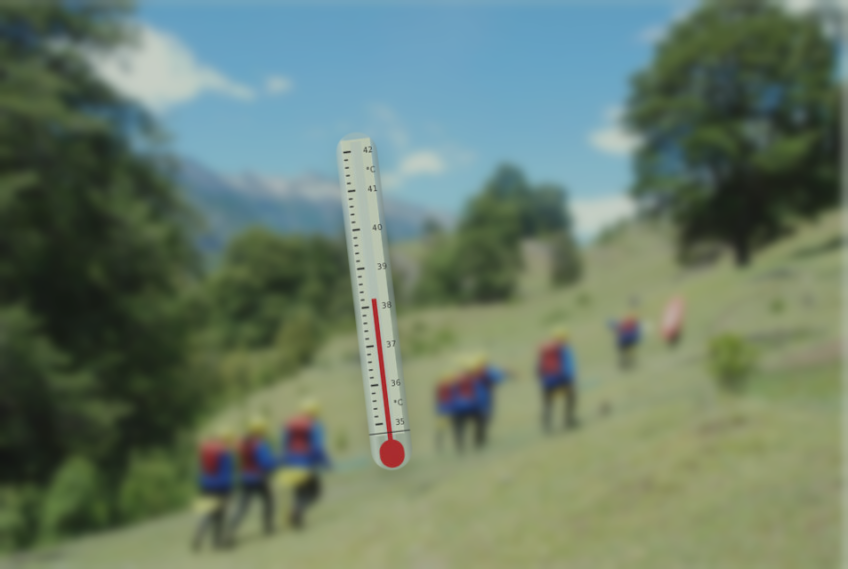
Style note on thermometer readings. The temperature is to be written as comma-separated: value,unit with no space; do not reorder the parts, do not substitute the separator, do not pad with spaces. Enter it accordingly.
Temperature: 38.2,°C
